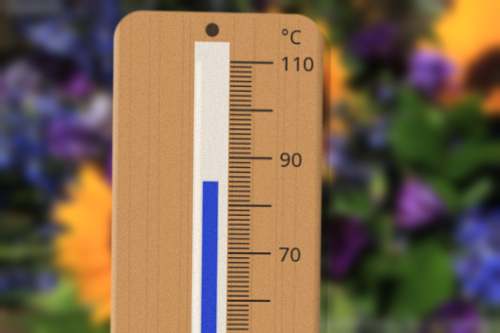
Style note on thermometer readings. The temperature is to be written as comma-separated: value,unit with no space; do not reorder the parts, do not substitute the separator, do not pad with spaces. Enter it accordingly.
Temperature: 85,°C
